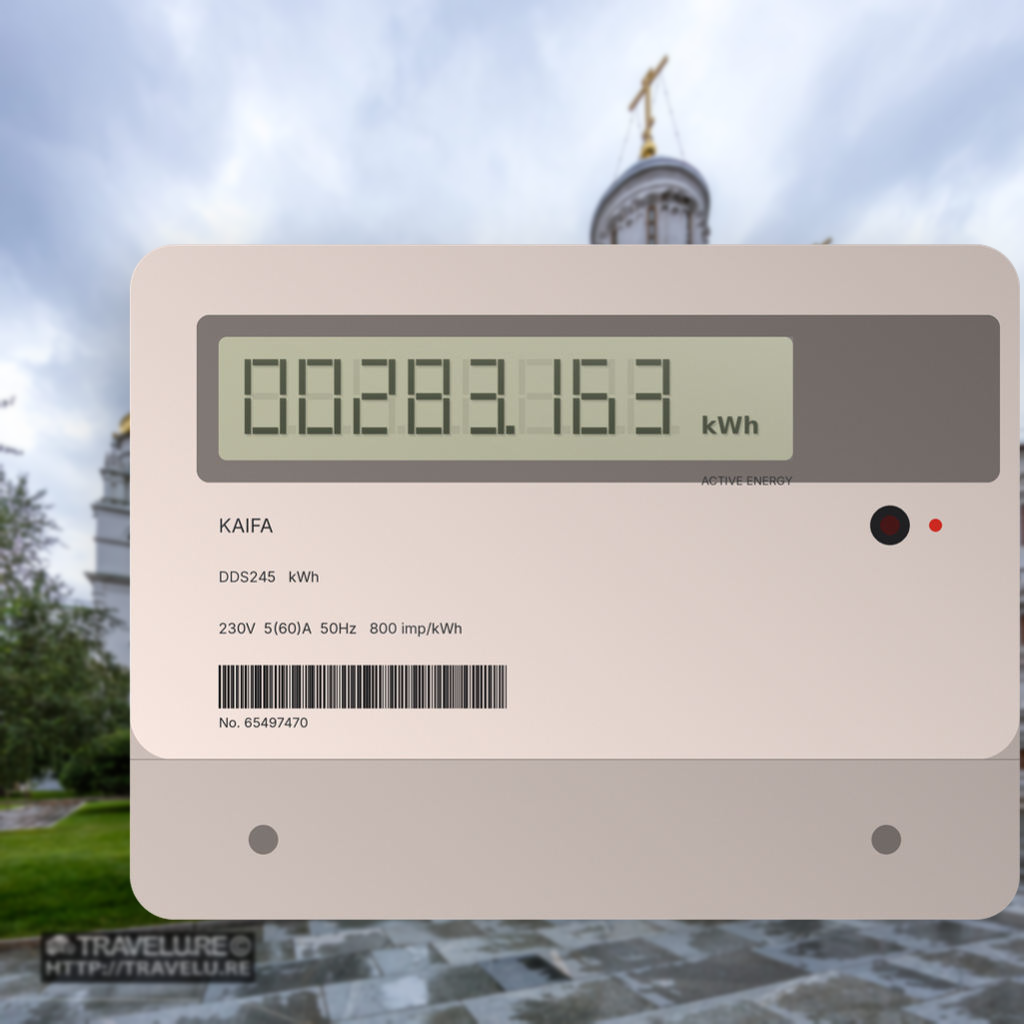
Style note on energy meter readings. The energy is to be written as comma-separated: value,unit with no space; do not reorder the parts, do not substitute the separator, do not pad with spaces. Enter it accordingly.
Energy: 283.163,kWh
